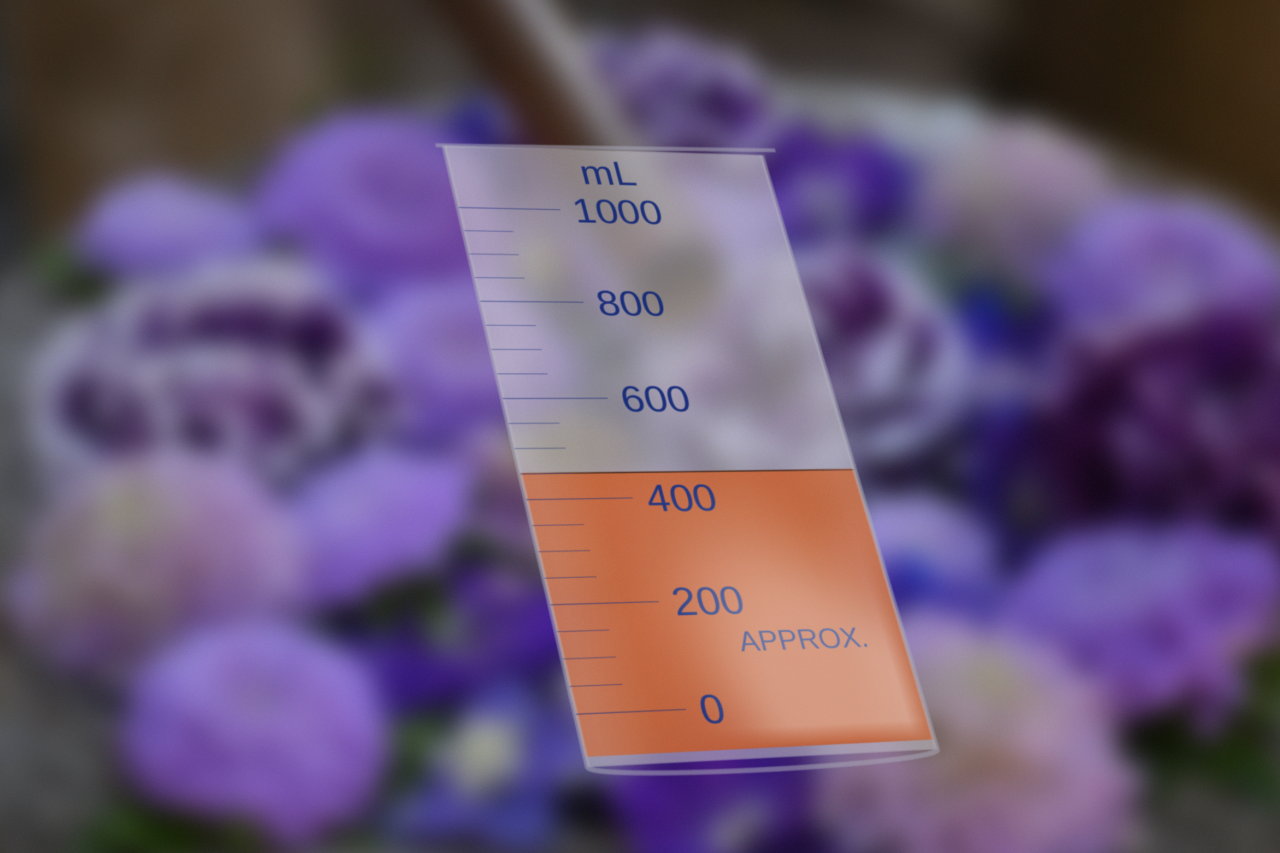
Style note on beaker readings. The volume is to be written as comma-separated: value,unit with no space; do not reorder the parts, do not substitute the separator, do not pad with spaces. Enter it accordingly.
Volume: 450,mL
